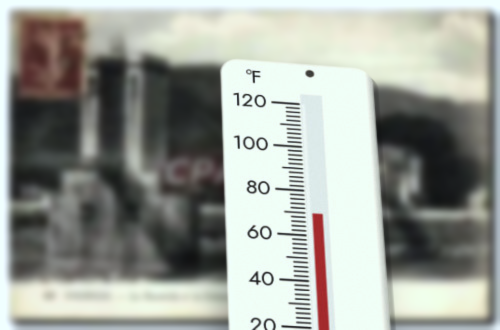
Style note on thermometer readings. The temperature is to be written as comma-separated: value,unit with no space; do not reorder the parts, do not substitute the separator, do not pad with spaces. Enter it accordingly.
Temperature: 70,°F
